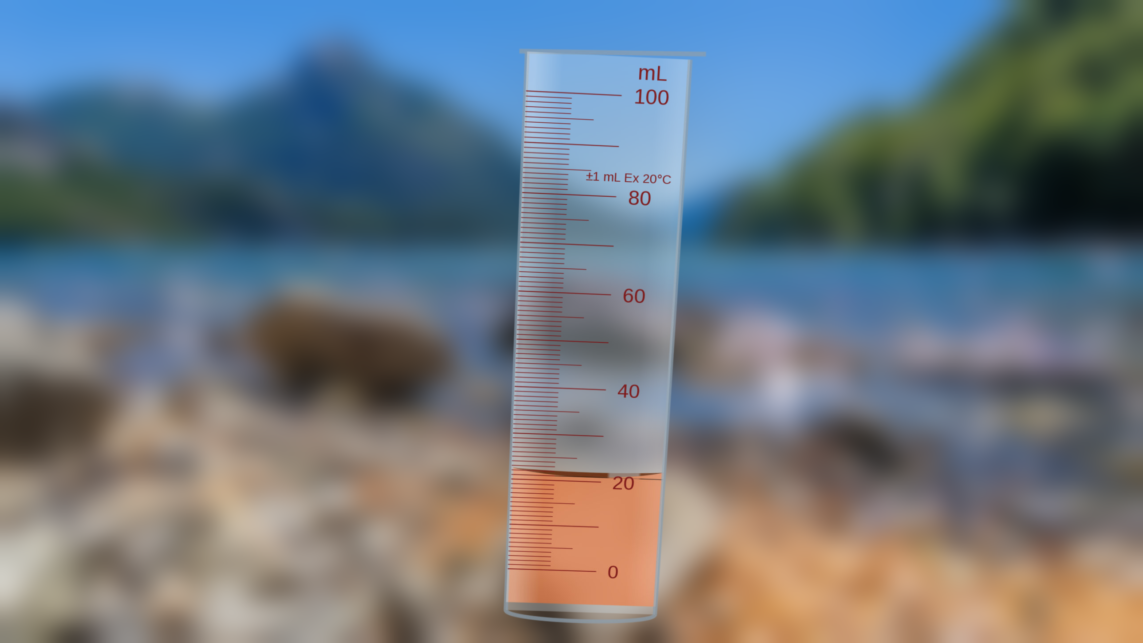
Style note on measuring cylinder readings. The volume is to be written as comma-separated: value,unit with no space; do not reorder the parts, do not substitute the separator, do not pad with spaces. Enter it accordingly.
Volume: 21,mL
